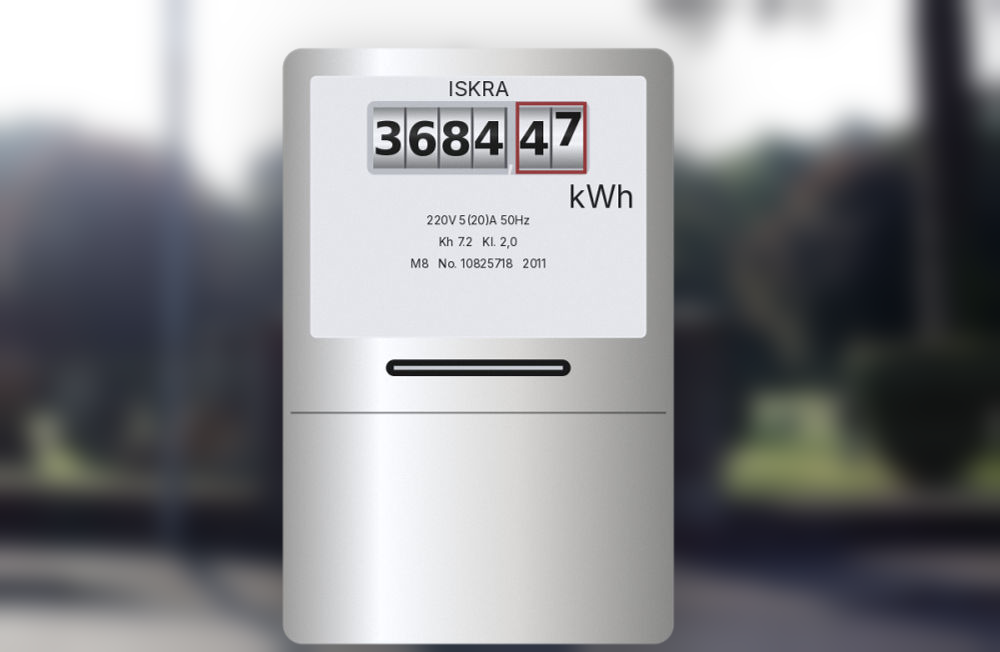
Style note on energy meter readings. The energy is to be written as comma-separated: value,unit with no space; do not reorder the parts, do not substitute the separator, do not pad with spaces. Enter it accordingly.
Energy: 3684.47,kWh
